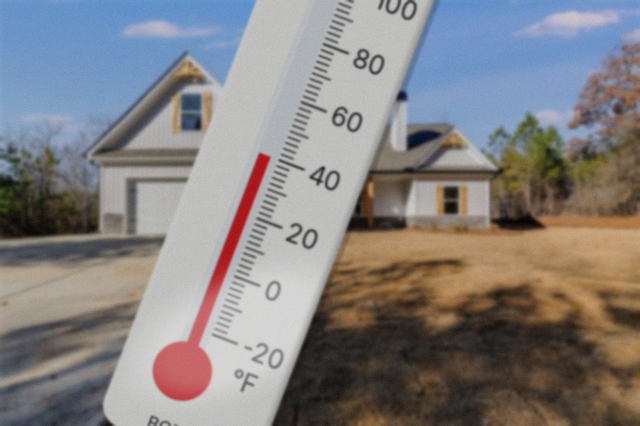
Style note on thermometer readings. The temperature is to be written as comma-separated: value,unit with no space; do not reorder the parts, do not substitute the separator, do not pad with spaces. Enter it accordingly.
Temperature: 40,°F
